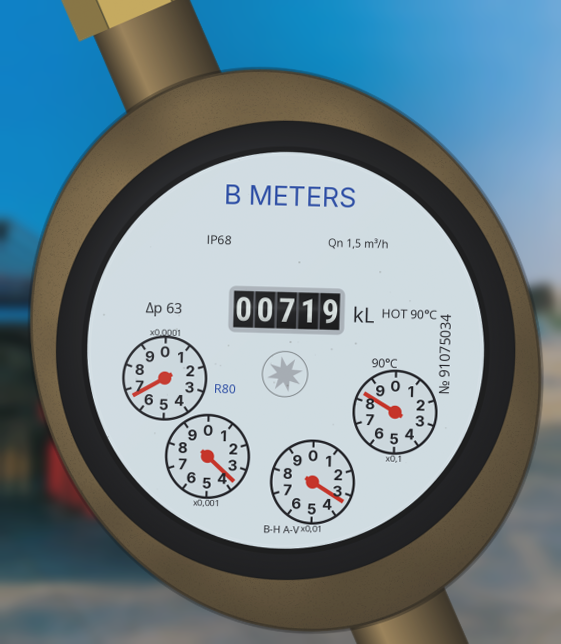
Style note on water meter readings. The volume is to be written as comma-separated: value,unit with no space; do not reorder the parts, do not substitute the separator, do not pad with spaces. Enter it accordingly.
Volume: 719.8336,kL
